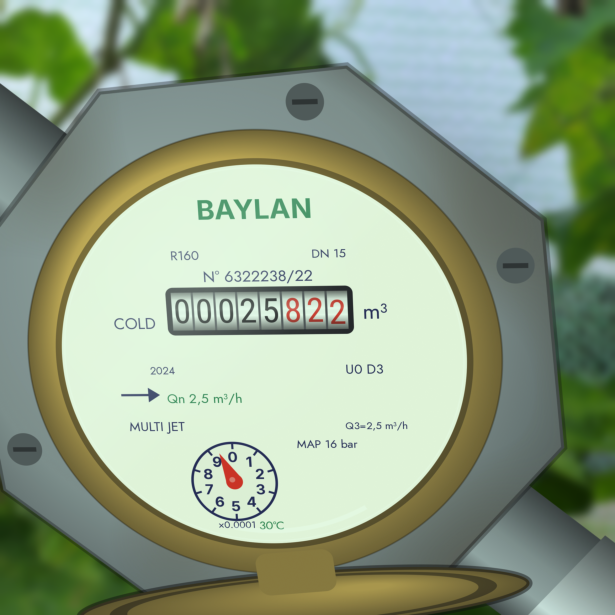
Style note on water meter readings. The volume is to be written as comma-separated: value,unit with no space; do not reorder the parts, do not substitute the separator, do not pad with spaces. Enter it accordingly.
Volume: 25.8219,m³
